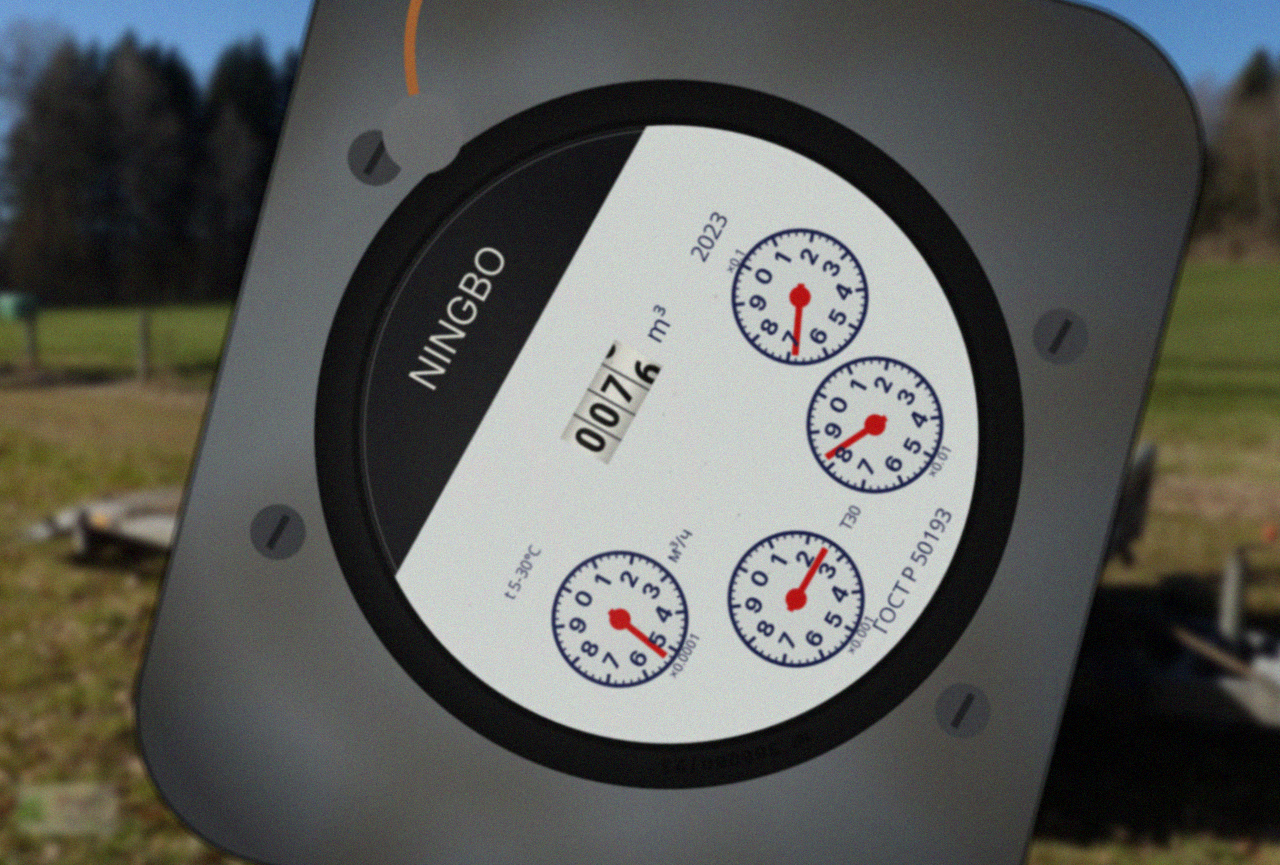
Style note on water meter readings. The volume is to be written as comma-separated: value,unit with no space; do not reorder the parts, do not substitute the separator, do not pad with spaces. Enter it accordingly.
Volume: 75.6825,m³
